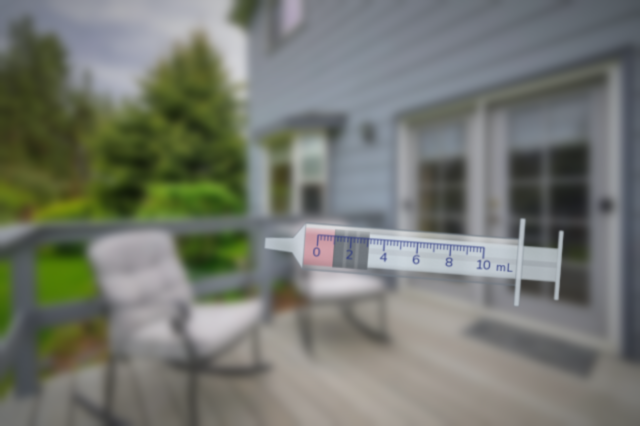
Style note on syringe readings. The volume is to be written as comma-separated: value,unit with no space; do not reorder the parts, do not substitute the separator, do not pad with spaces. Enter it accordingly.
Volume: 1,mL
